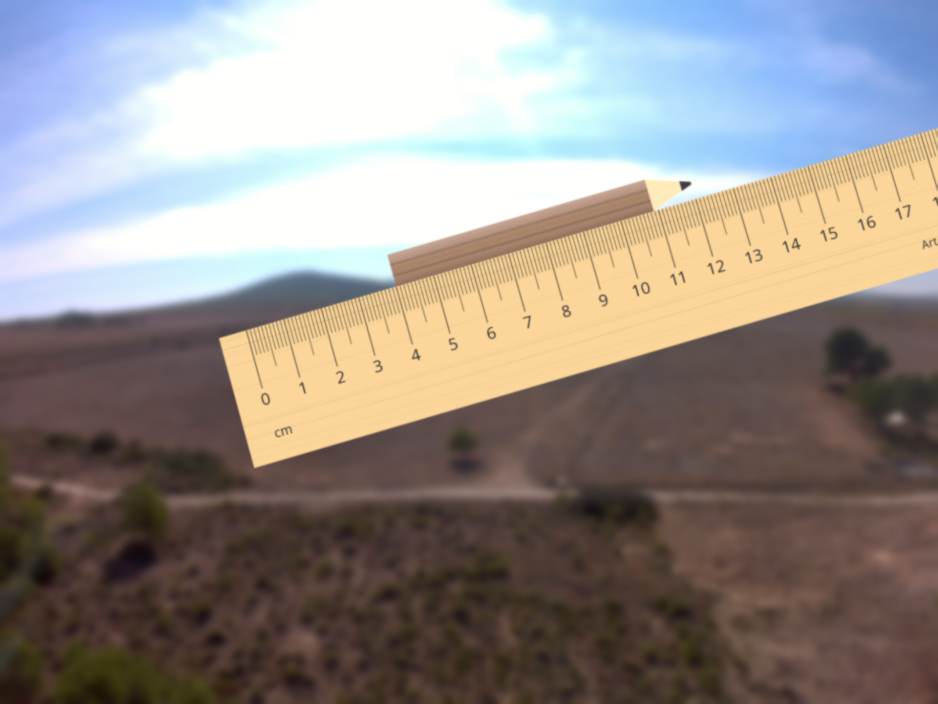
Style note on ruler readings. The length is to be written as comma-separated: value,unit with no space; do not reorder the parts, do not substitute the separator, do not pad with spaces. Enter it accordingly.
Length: 8,cm
